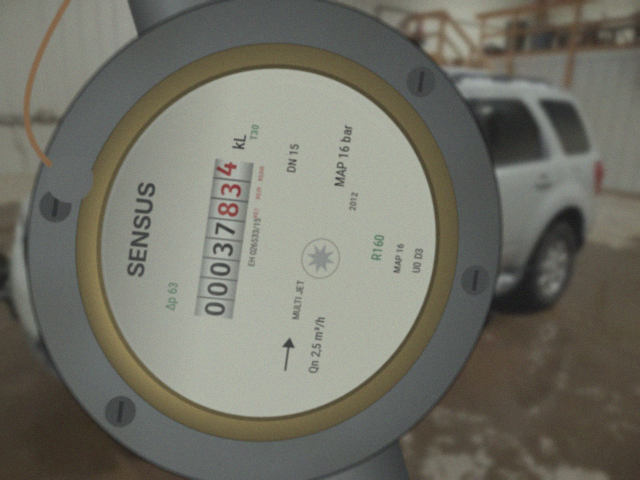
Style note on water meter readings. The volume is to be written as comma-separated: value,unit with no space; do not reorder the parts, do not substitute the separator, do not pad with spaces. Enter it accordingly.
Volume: 37.834,kL
